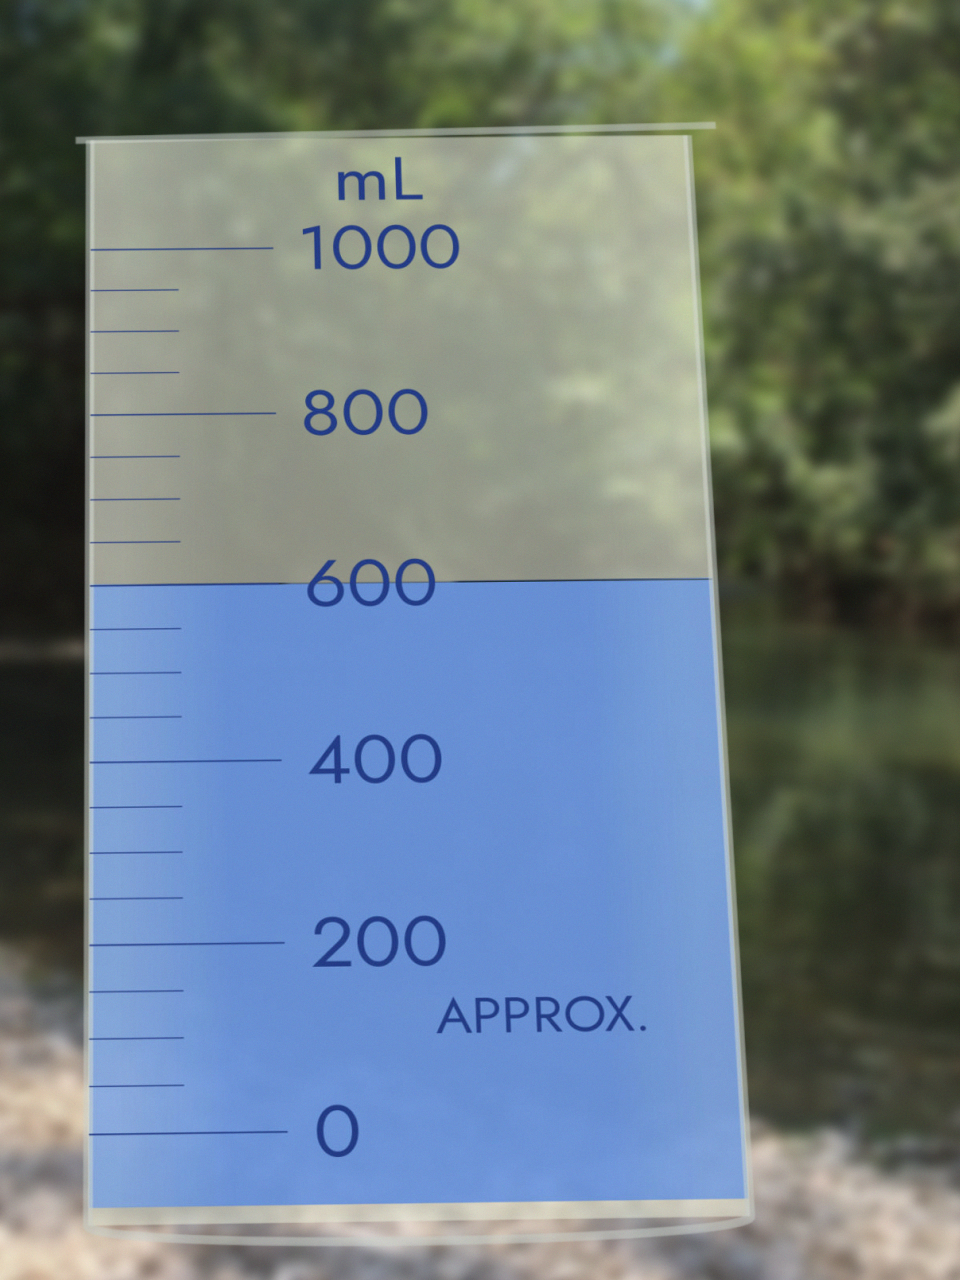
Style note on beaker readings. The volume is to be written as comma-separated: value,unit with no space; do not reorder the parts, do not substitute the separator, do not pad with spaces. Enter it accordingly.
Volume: 600,mL
